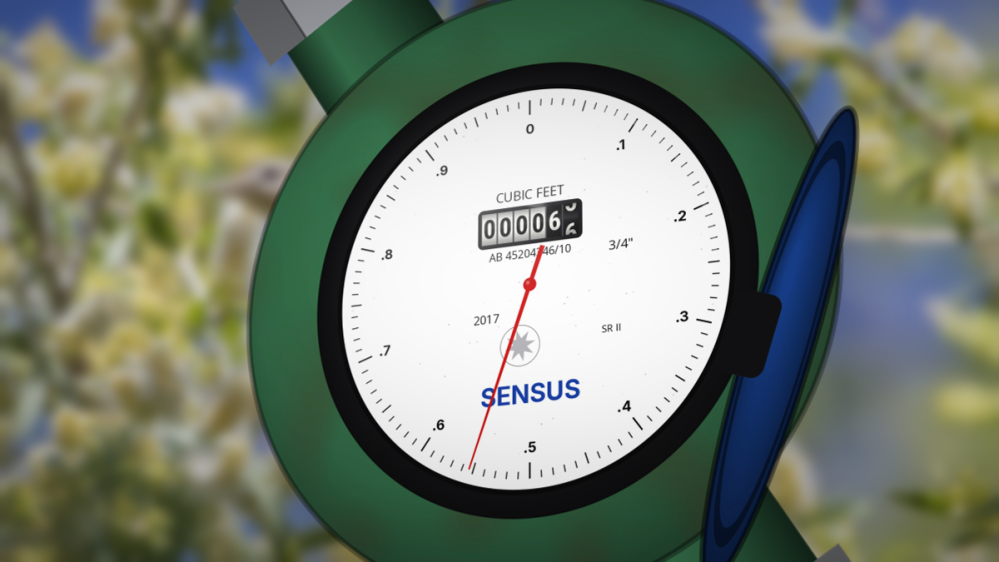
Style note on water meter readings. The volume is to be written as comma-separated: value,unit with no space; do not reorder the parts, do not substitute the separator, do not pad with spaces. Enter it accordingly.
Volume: 65.55,ft³
